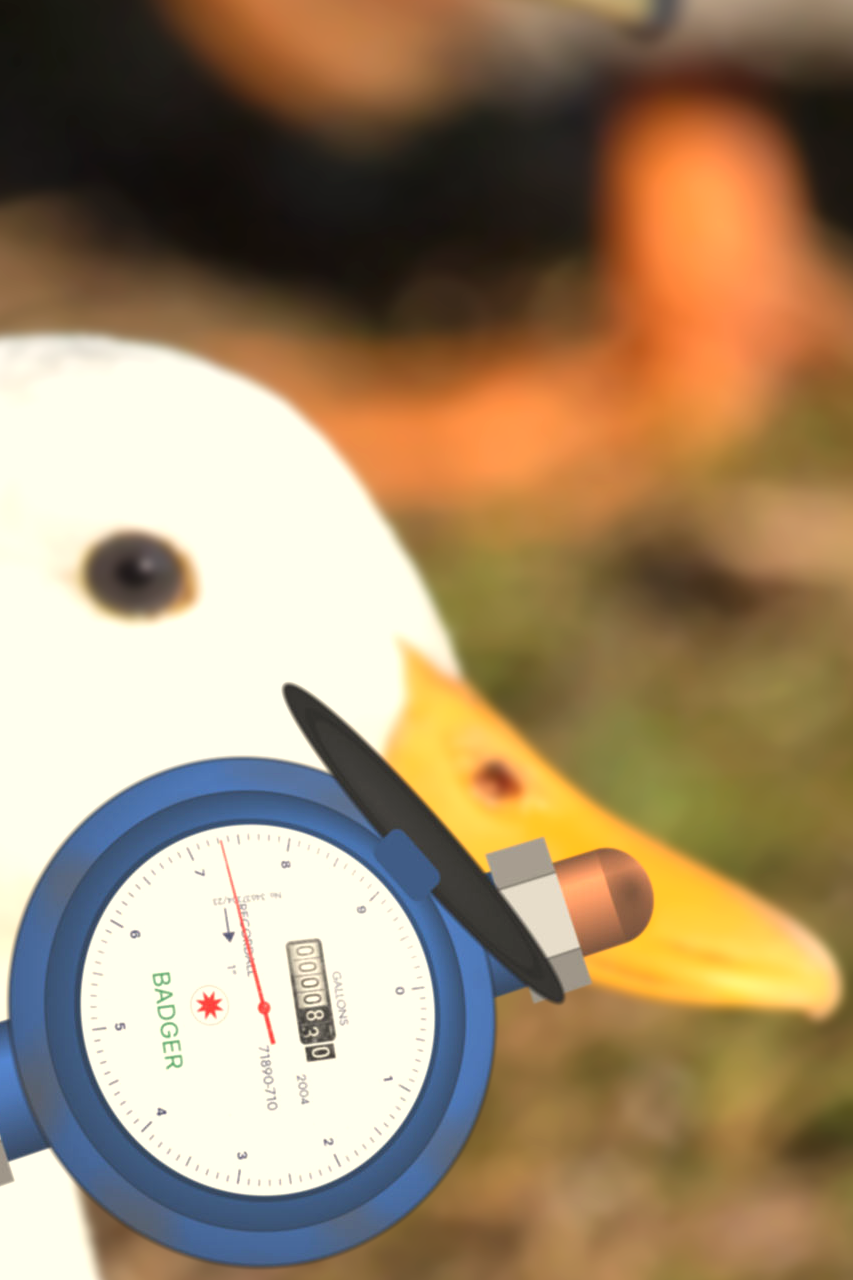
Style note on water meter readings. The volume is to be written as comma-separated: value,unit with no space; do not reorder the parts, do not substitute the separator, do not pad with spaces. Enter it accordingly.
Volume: 827.3,gal
